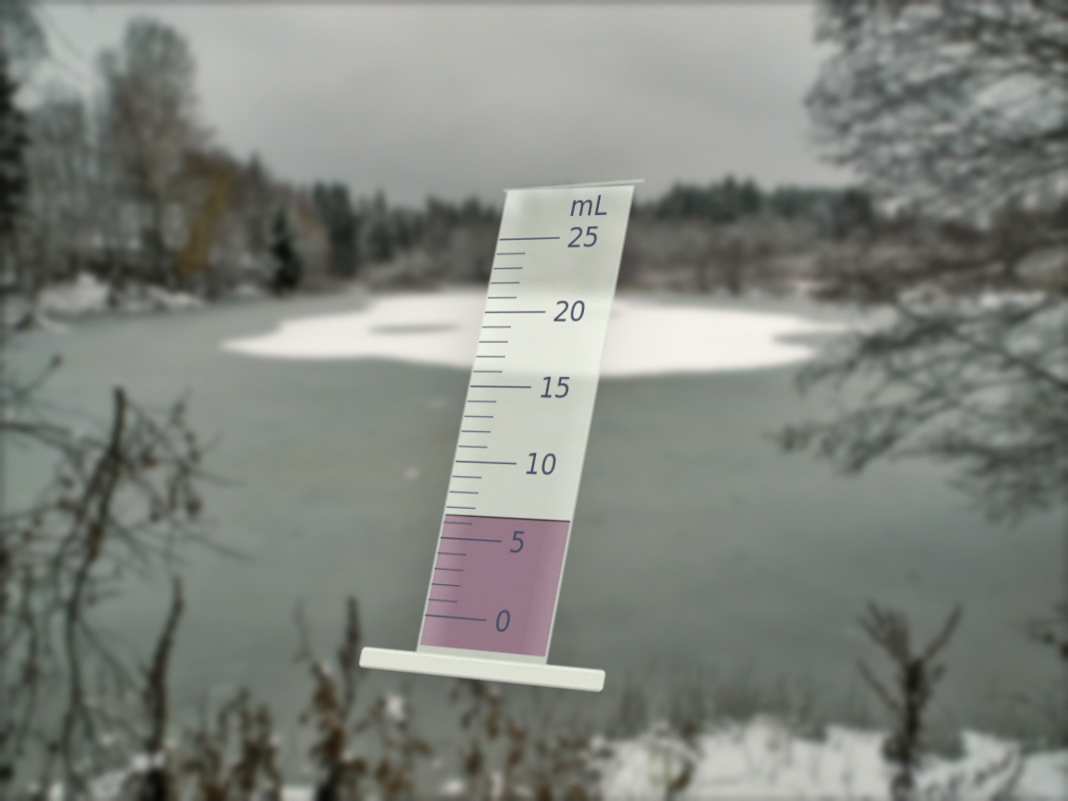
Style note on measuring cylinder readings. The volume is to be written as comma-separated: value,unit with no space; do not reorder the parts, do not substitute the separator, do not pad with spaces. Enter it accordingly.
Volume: 6.5,mL
